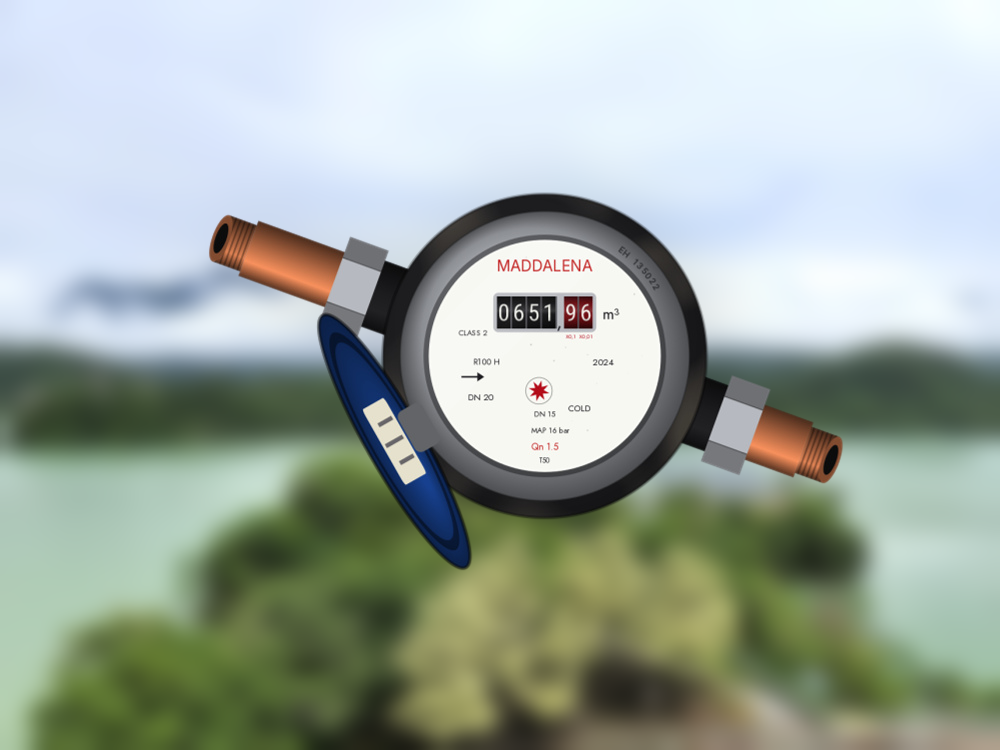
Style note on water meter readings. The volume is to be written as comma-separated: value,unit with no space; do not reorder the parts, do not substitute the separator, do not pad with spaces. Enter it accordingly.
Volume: 651.96,m³
